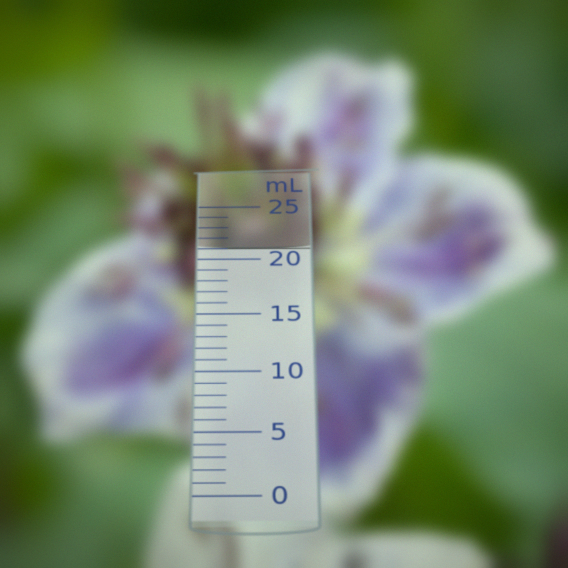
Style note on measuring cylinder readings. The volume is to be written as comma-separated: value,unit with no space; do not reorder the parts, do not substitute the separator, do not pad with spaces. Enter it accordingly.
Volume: 21,mL
